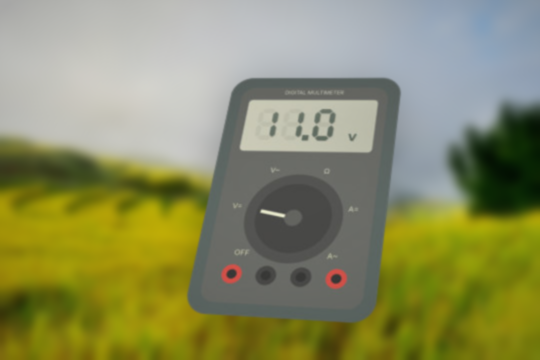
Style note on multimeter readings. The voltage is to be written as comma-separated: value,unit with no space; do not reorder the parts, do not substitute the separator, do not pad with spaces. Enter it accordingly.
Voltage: 11.0,V
